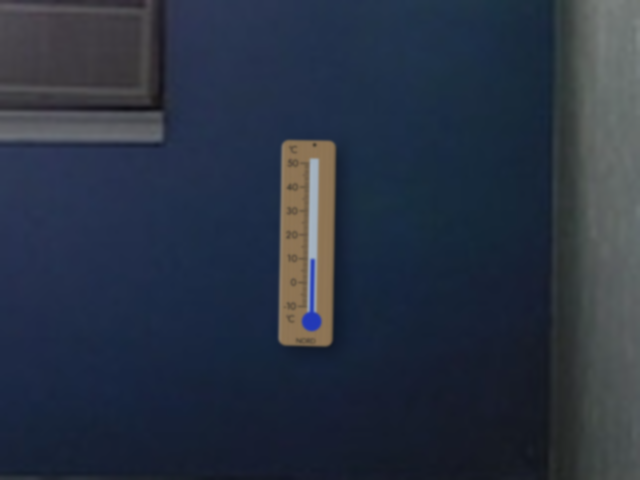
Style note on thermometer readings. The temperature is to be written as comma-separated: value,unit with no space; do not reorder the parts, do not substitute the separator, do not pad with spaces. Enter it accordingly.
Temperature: 10,°C
